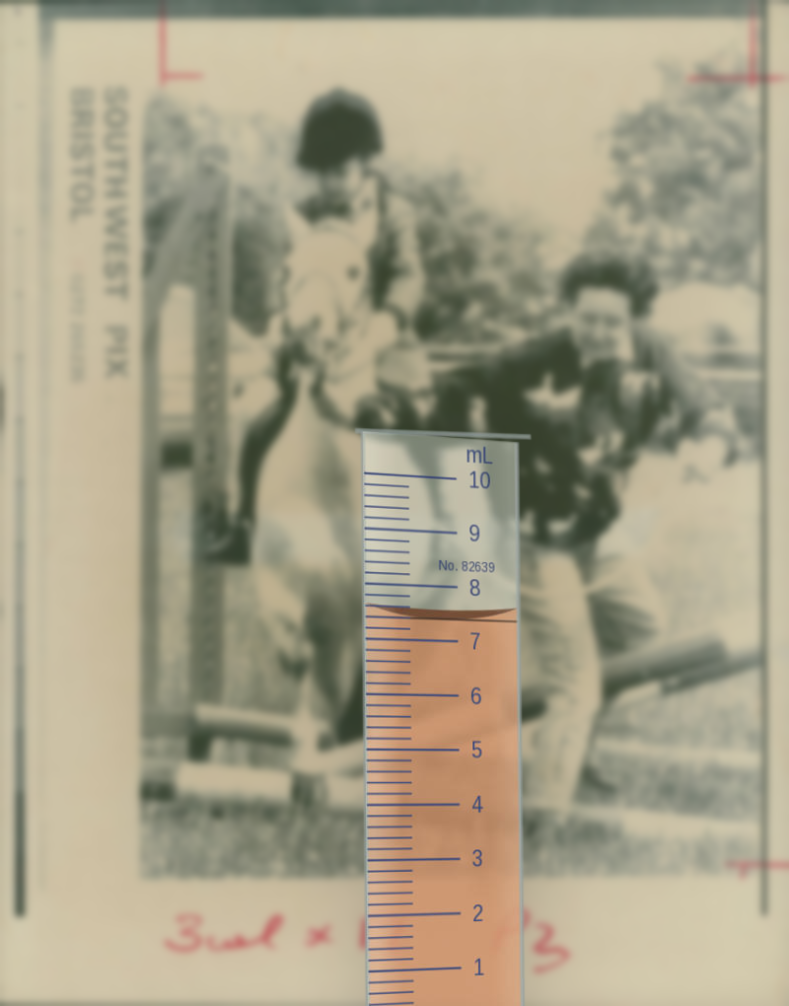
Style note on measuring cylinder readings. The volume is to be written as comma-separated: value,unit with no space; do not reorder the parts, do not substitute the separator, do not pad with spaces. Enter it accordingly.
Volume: 7.4,mL
